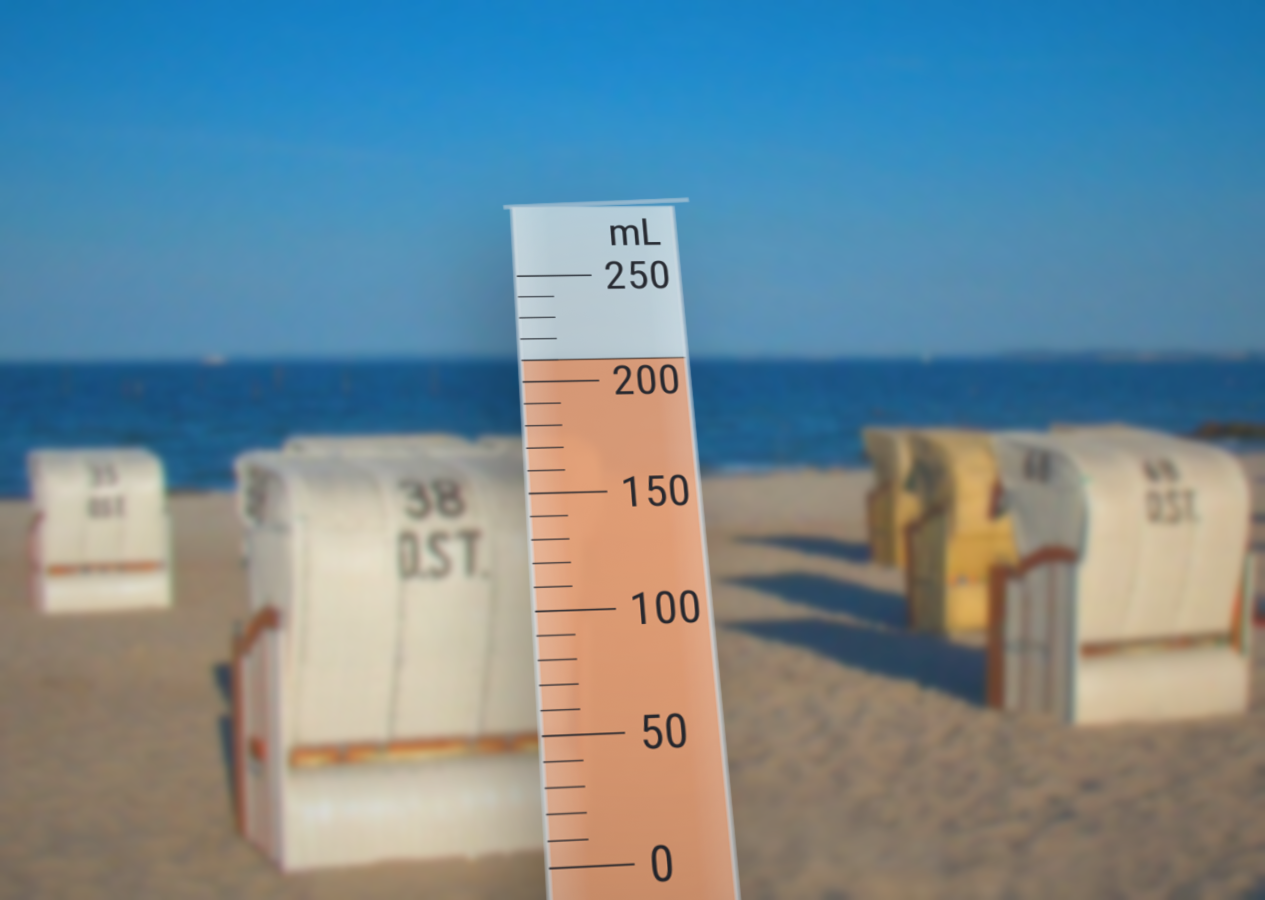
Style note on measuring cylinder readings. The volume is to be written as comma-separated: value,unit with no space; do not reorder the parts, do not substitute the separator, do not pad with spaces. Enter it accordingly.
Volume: 210,mL
